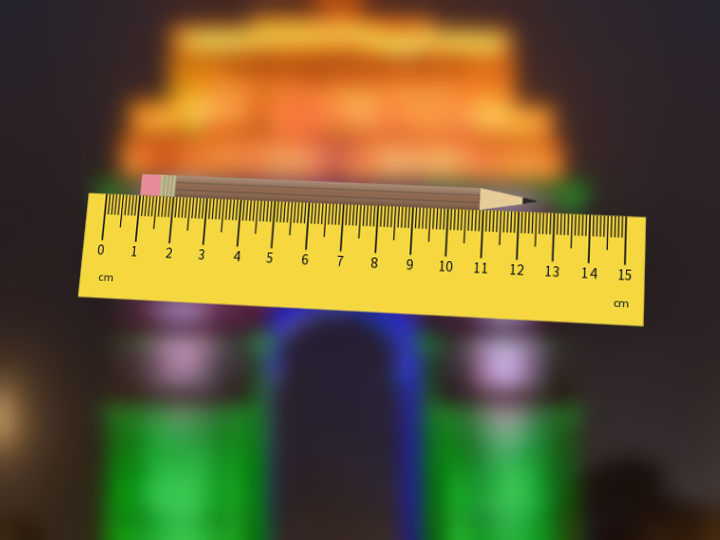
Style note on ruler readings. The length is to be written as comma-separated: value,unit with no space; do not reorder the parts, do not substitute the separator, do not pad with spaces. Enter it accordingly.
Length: 11.5,cm
